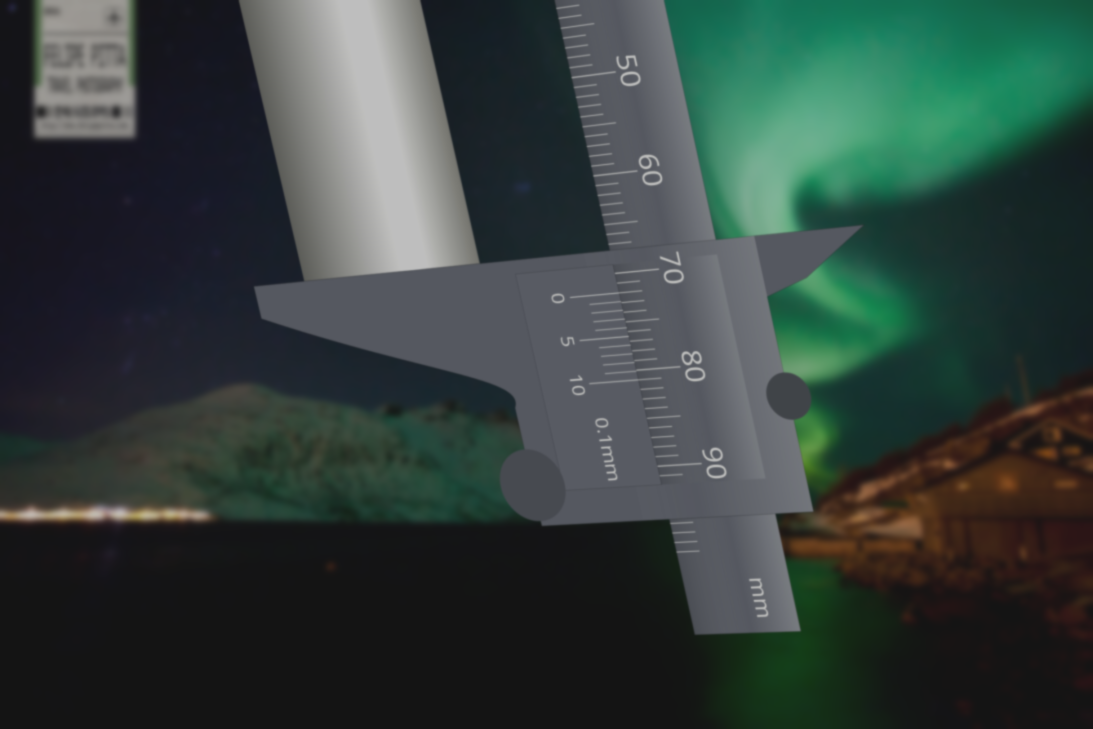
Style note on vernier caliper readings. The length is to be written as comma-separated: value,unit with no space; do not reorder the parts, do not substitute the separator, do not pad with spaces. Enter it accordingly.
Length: 72.0,mm
